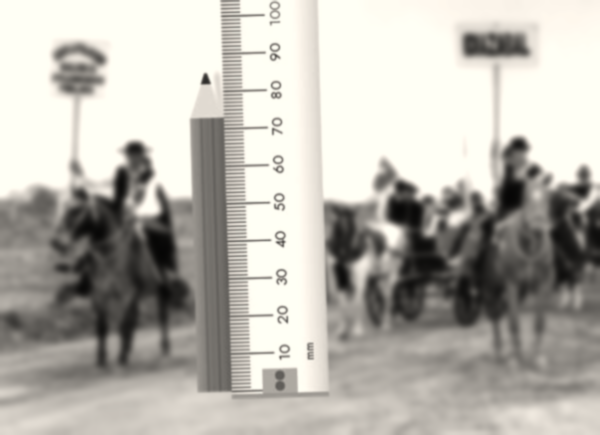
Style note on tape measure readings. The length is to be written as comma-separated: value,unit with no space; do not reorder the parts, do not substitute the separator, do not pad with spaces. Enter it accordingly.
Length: 85,mm
